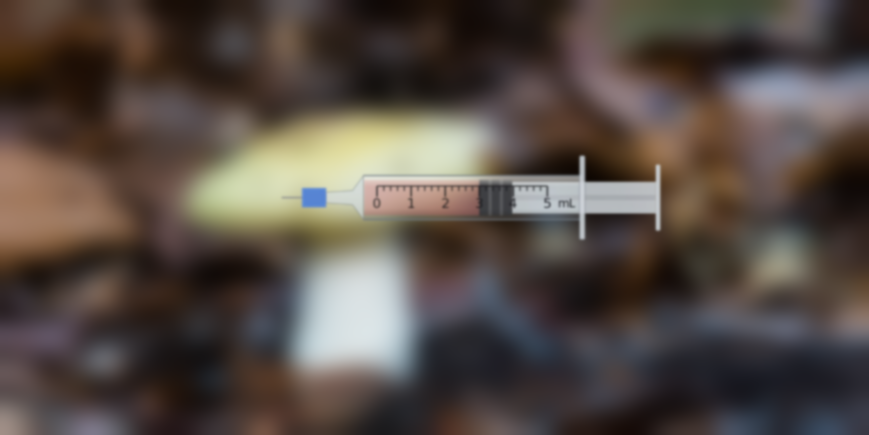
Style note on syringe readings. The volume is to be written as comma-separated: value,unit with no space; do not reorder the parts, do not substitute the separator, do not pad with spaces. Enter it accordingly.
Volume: 3,mL
